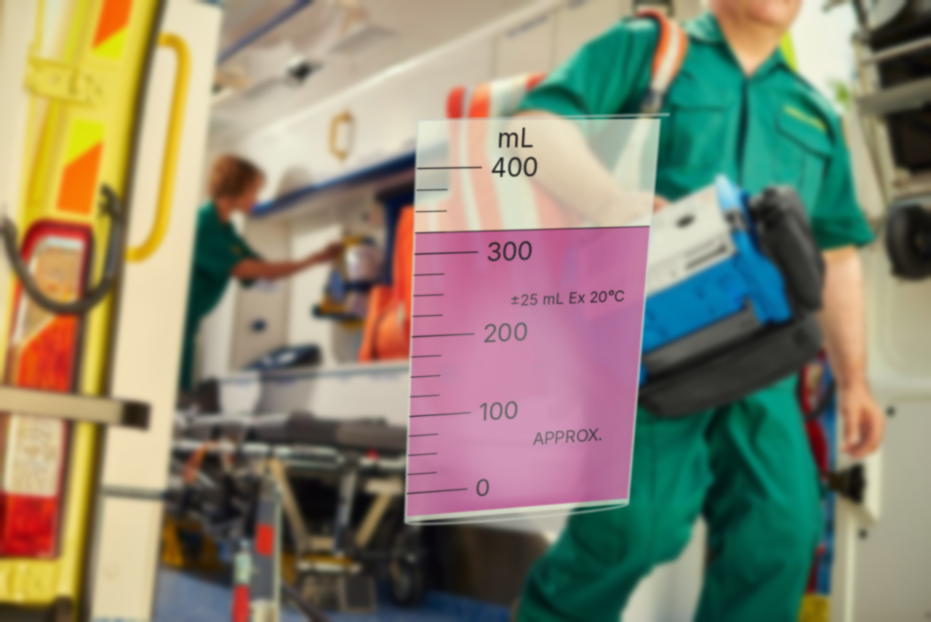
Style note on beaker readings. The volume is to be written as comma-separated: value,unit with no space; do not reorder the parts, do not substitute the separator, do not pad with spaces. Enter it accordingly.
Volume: 325,mL
